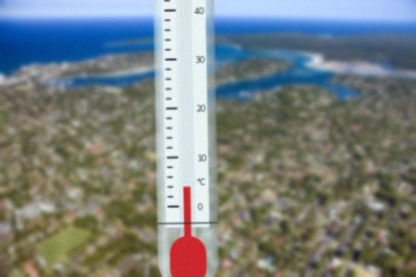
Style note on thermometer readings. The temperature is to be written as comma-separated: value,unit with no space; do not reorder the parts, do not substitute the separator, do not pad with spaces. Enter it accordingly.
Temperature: 4,°C
